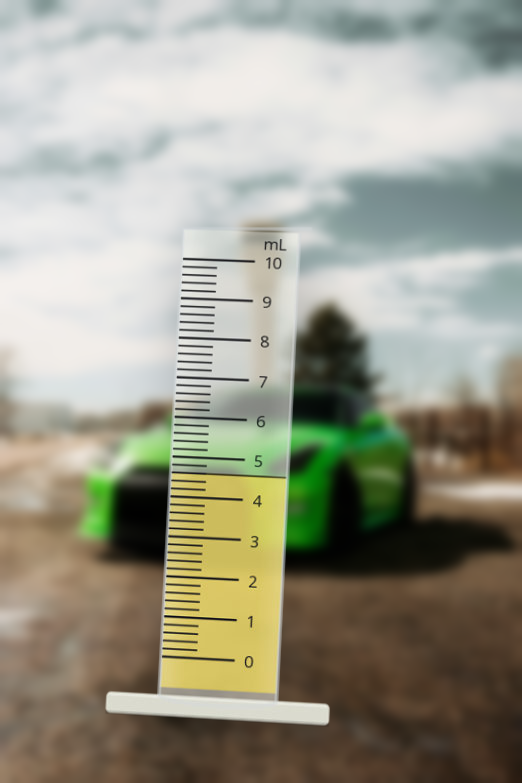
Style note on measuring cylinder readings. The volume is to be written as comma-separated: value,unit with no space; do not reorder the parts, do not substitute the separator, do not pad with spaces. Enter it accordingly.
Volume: 4.6,mL
